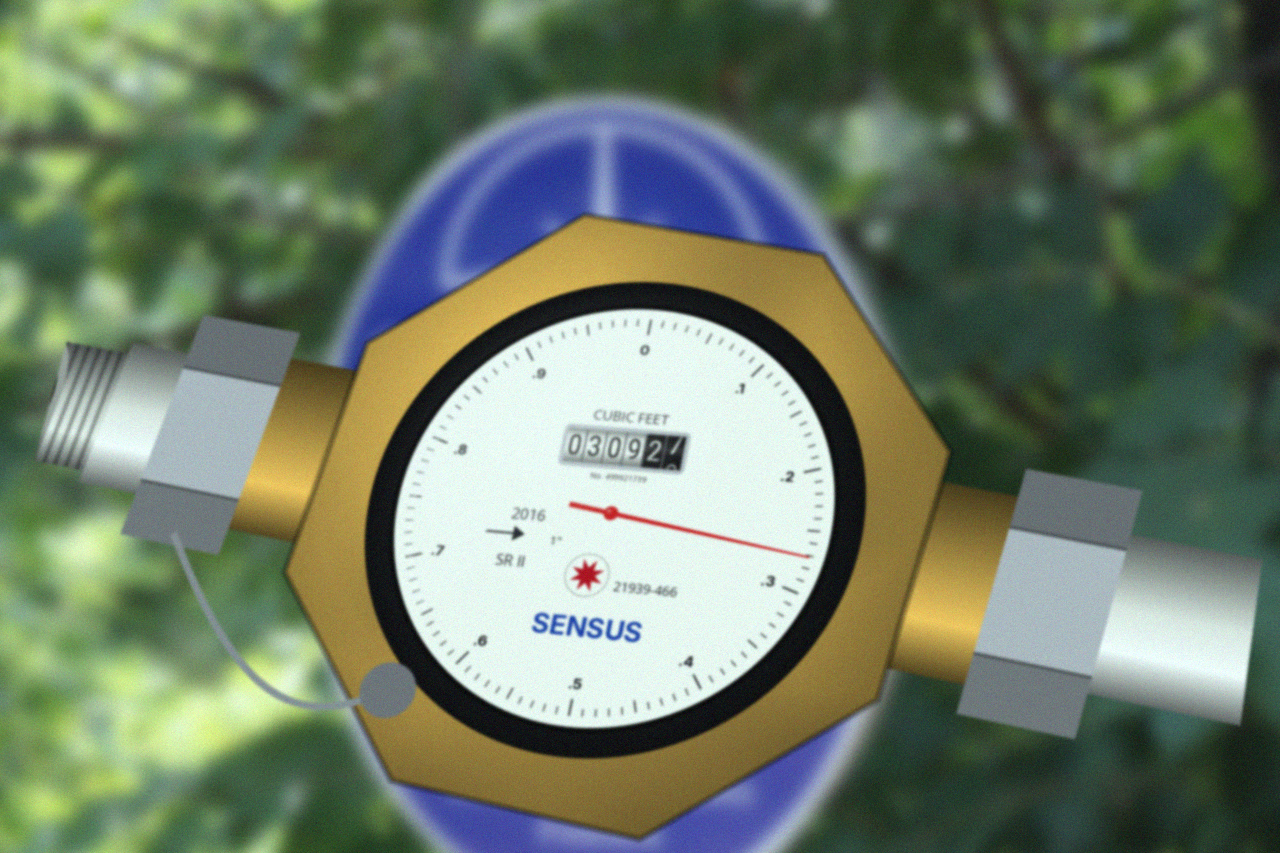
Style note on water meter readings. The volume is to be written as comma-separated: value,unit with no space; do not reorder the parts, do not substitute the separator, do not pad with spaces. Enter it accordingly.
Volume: 30927.27,ft³
